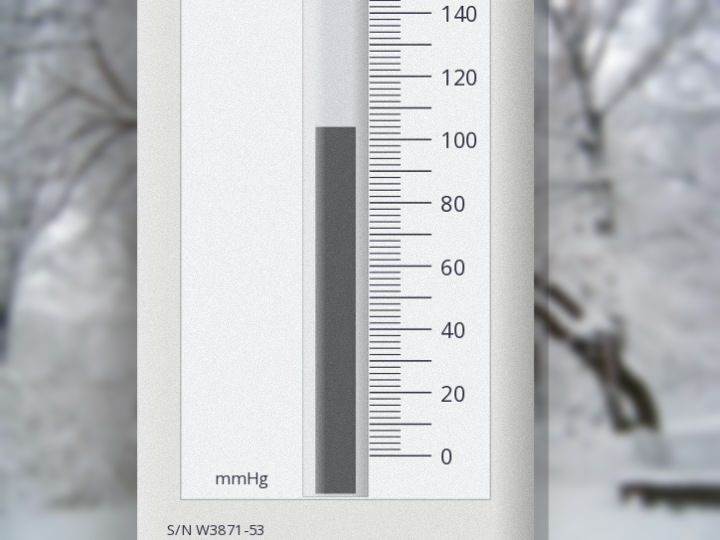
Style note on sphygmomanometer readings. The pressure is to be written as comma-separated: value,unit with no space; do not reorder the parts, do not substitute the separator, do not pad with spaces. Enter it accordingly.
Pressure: 104,mmHg
